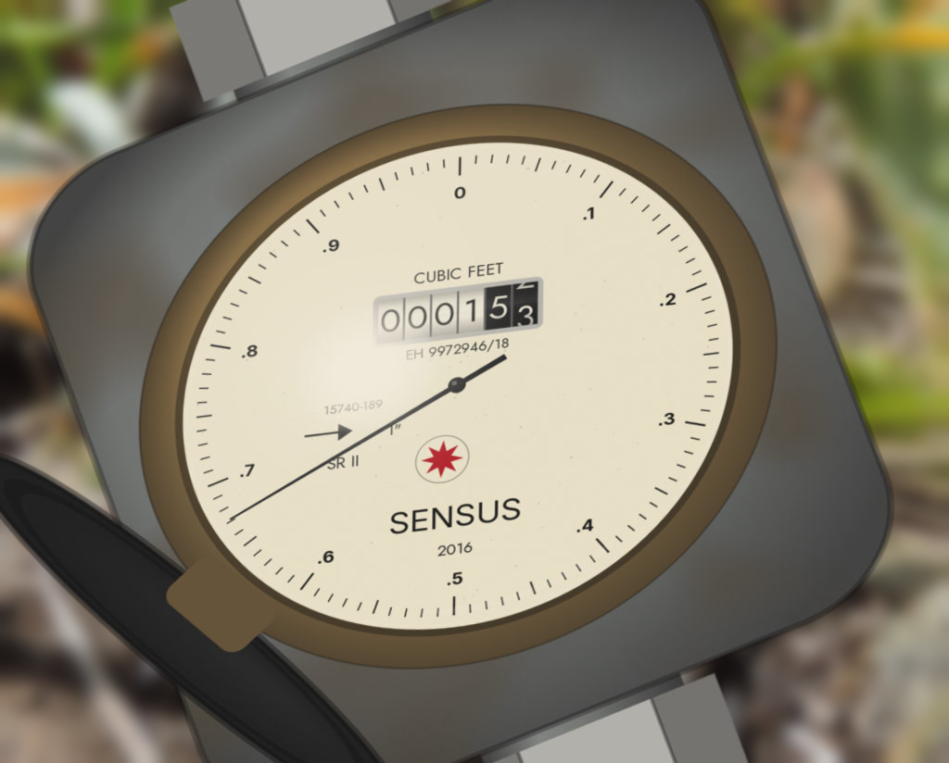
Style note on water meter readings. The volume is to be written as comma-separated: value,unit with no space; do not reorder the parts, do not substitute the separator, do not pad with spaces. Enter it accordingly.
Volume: 152.67,ft³
